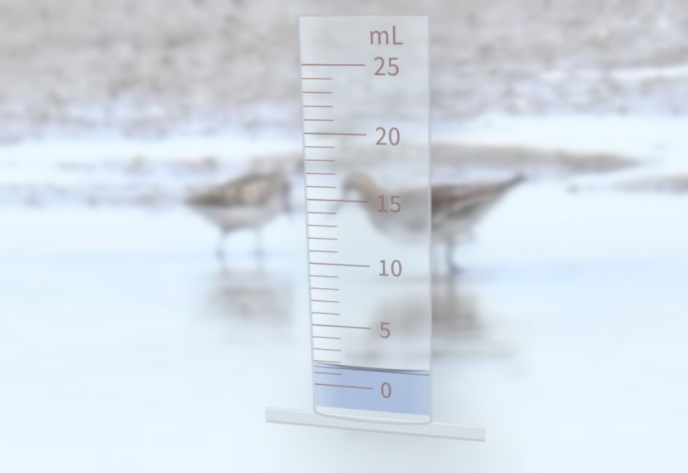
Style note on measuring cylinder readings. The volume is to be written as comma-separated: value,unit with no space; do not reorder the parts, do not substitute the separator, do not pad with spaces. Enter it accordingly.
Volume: 1.5,mL
